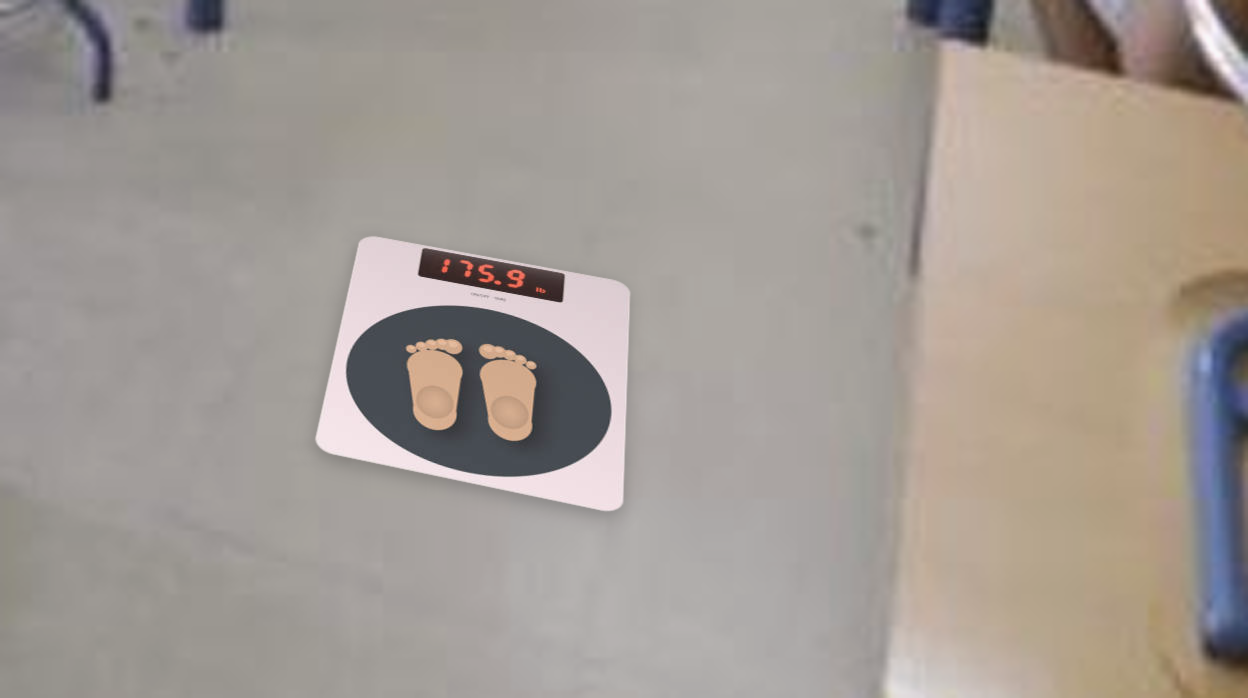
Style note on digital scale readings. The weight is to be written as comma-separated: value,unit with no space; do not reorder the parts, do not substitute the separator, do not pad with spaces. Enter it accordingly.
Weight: 175.9,lb
